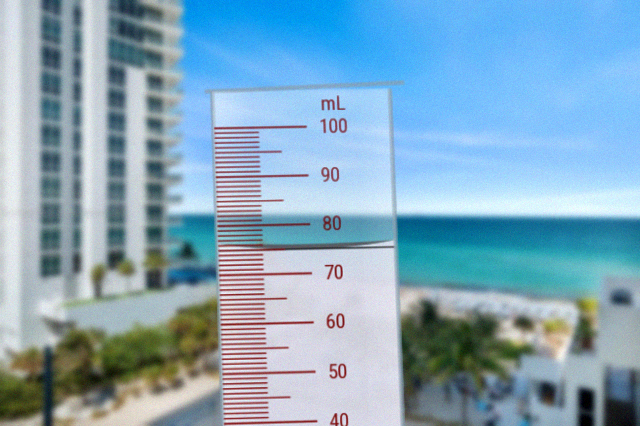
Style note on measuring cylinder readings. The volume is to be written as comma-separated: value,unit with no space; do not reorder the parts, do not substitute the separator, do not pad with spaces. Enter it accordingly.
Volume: 75,mL
